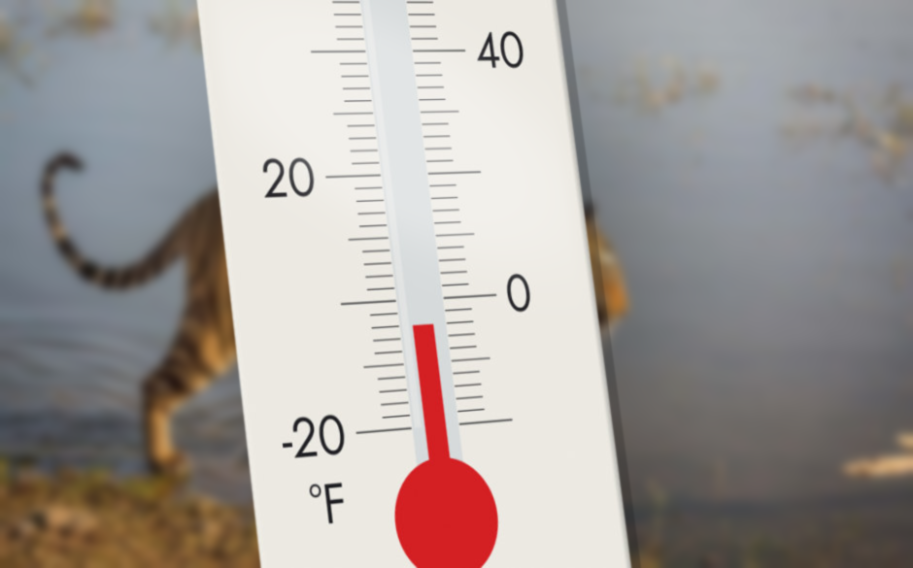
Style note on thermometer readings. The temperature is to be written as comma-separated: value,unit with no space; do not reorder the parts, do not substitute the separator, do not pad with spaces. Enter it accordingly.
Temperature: -4,°F
